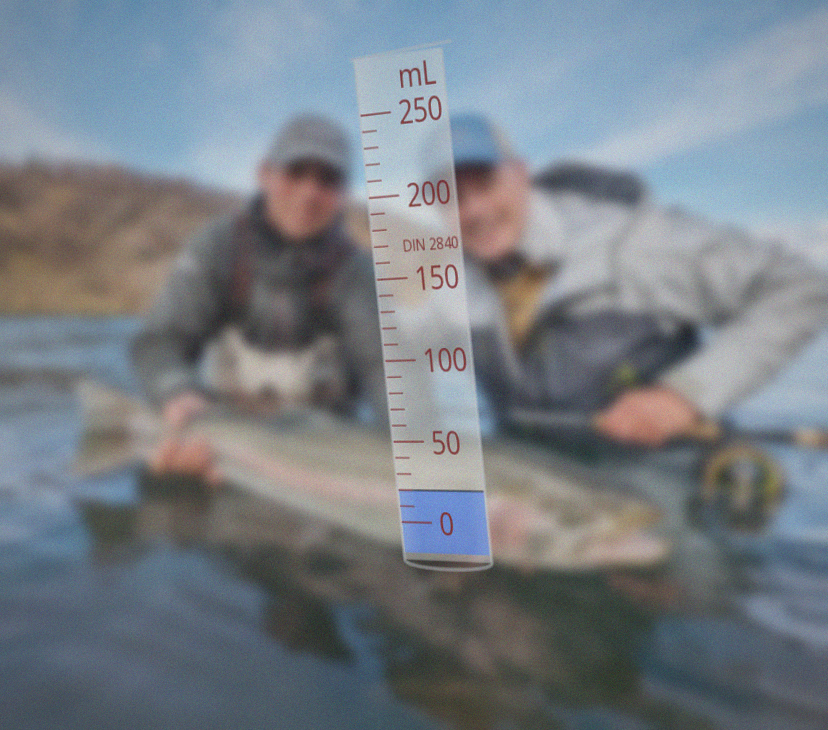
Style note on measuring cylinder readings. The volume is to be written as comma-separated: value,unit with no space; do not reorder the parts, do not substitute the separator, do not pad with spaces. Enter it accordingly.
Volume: 20,mL
